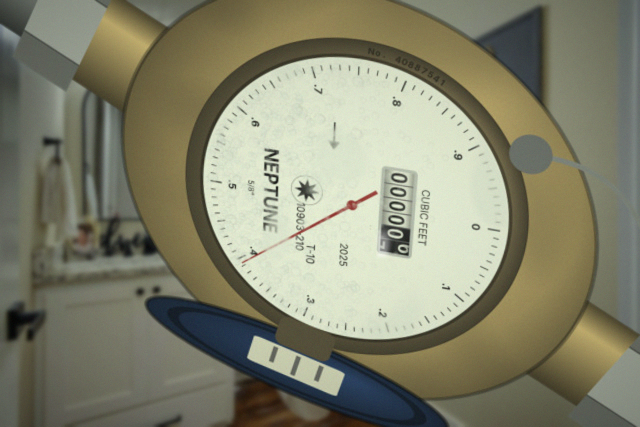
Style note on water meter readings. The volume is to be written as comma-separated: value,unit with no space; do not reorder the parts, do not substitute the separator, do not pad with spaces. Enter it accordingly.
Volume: 6.39,ft³
